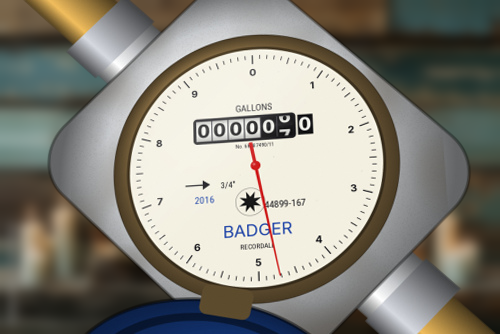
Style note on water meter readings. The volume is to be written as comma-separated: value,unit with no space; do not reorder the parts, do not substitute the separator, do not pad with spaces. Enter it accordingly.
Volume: 64.7,gal
